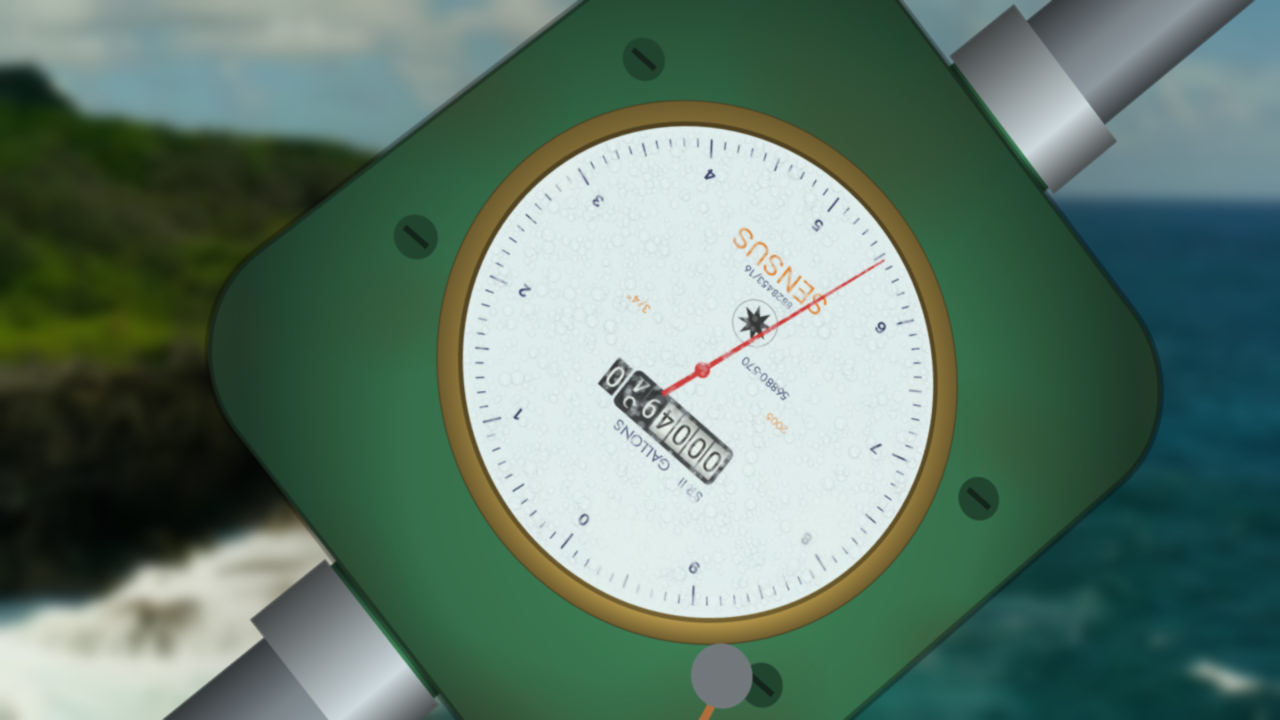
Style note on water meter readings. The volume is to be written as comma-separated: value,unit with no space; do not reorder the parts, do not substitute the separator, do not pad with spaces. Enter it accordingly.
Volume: 4935.5,gal
